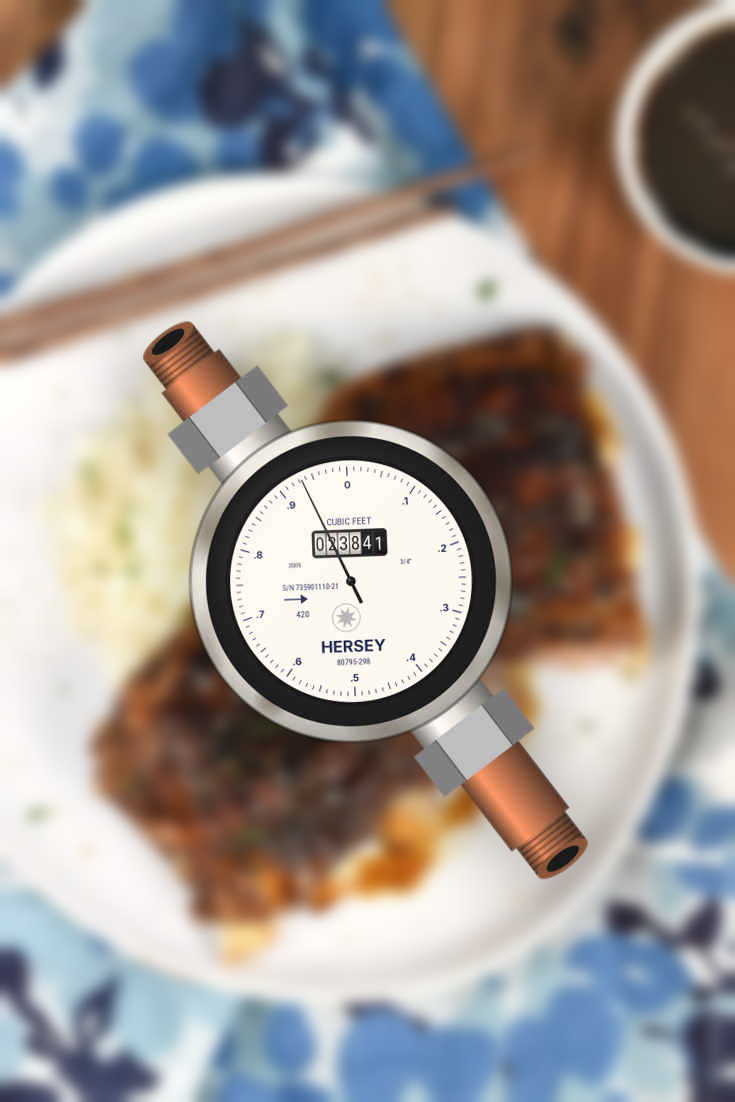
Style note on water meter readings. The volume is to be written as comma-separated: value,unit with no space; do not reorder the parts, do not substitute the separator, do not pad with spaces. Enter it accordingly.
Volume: 23840.93,ft³
